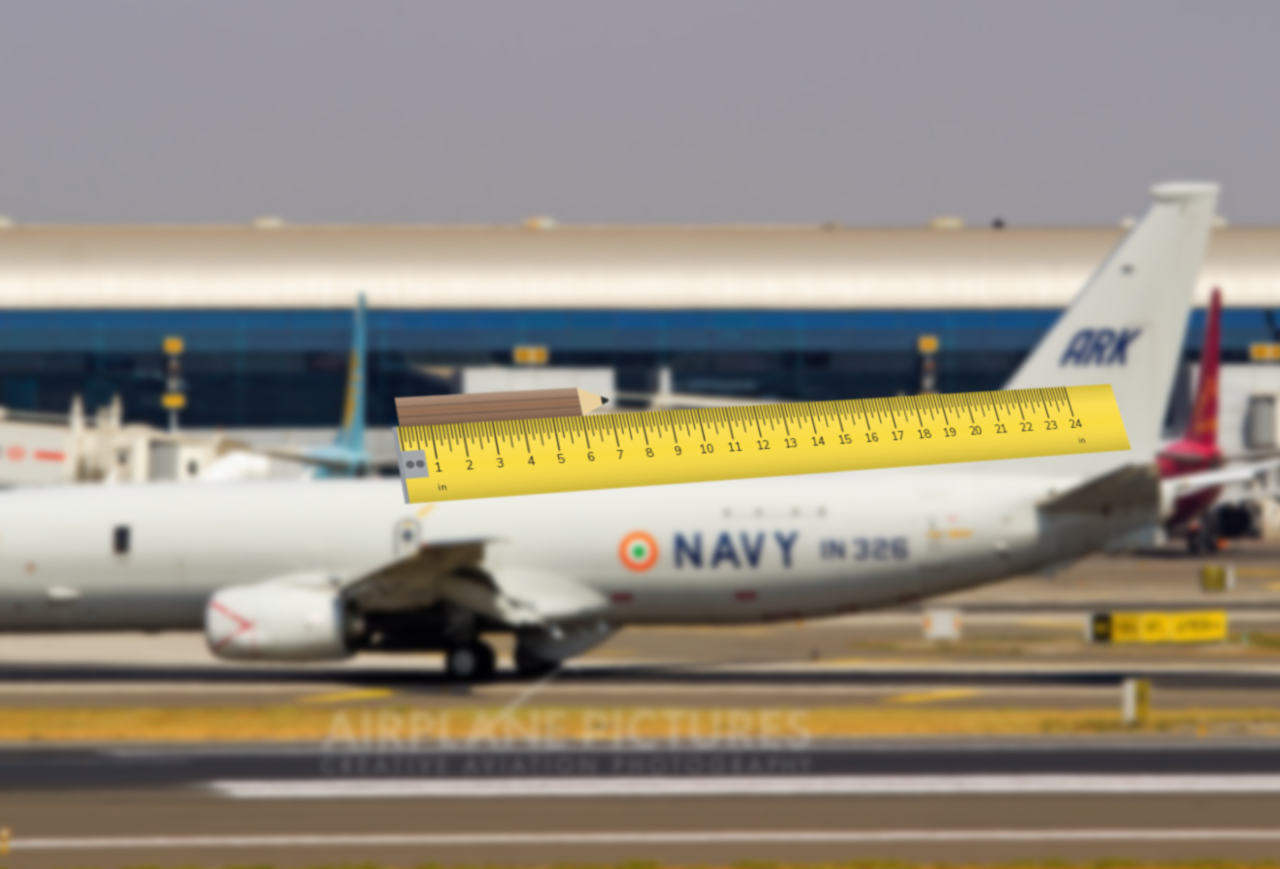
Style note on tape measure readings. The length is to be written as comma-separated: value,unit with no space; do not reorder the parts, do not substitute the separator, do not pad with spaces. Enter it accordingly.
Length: 7,in
